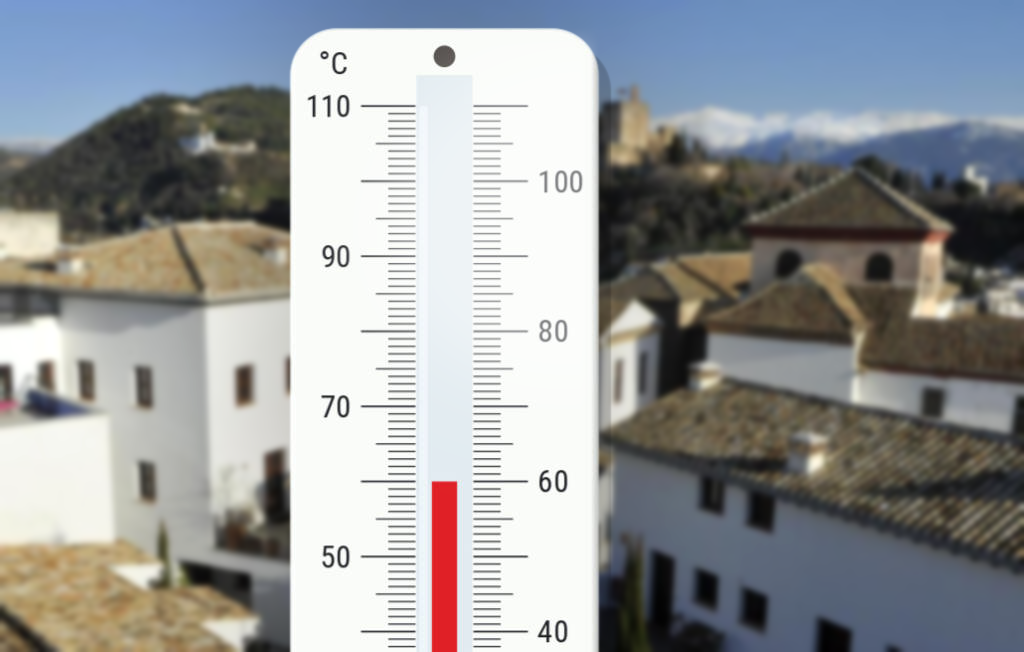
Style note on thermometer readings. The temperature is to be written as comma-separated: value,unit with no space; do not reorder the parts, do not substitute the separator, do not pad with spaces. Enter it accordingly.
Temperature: 60,°C
